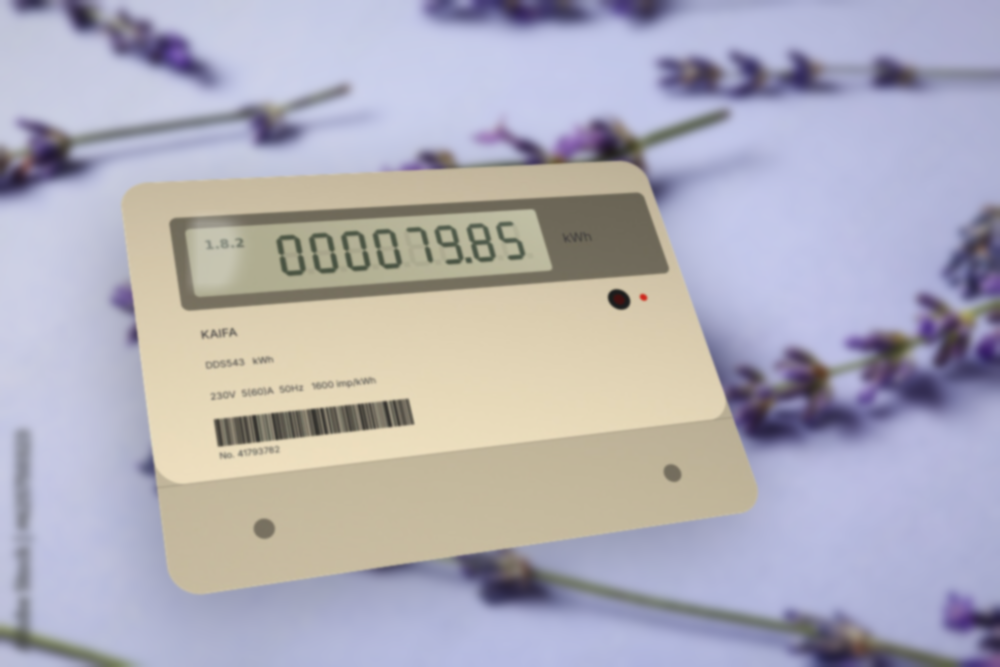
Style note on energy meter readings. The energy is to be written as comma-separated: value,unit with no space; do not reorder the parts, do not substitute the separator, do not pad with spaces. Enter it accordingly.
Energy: 79.85,kWh
